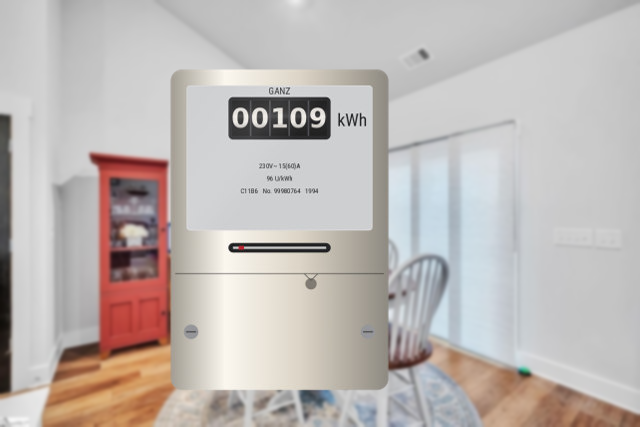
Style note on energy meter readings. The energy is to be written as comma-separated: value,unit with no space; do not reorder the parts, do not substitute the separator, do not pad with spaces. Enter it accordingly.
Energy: 109,kWh
